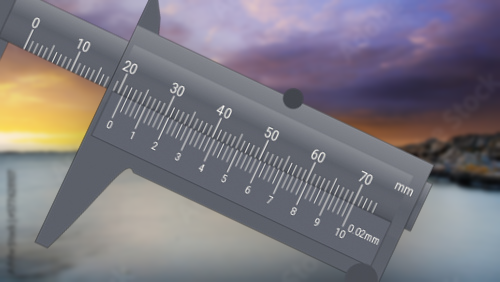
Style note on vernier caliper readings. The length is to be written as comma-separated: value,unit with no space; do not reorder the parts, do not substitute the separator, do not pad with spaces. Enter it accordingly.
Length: 21.0,mm
